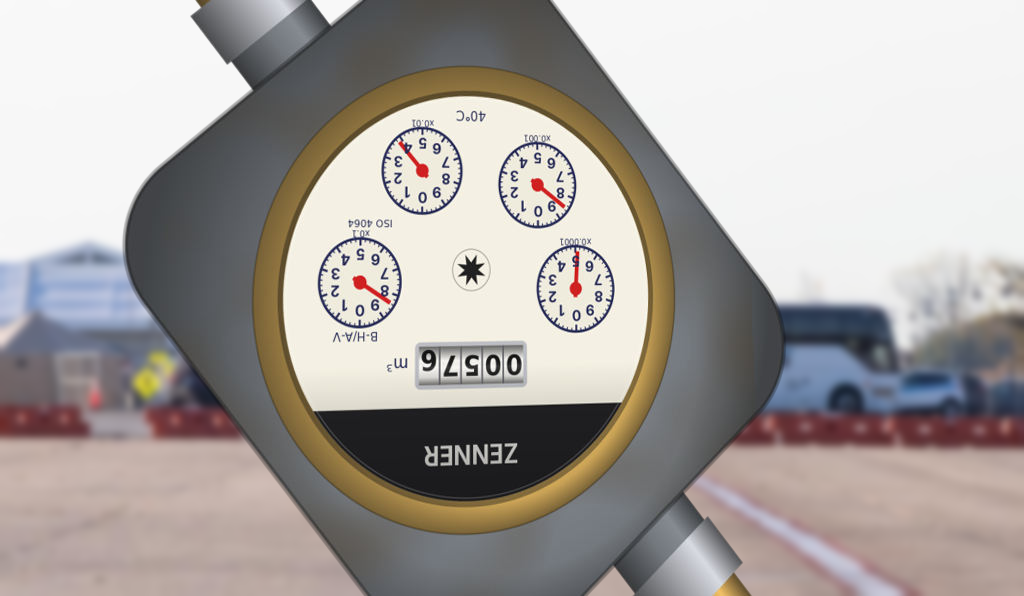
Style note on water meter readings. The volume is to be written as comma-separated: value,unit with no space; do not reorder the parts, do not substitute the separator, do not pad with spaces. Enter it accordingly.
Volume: 575.8385,m³
